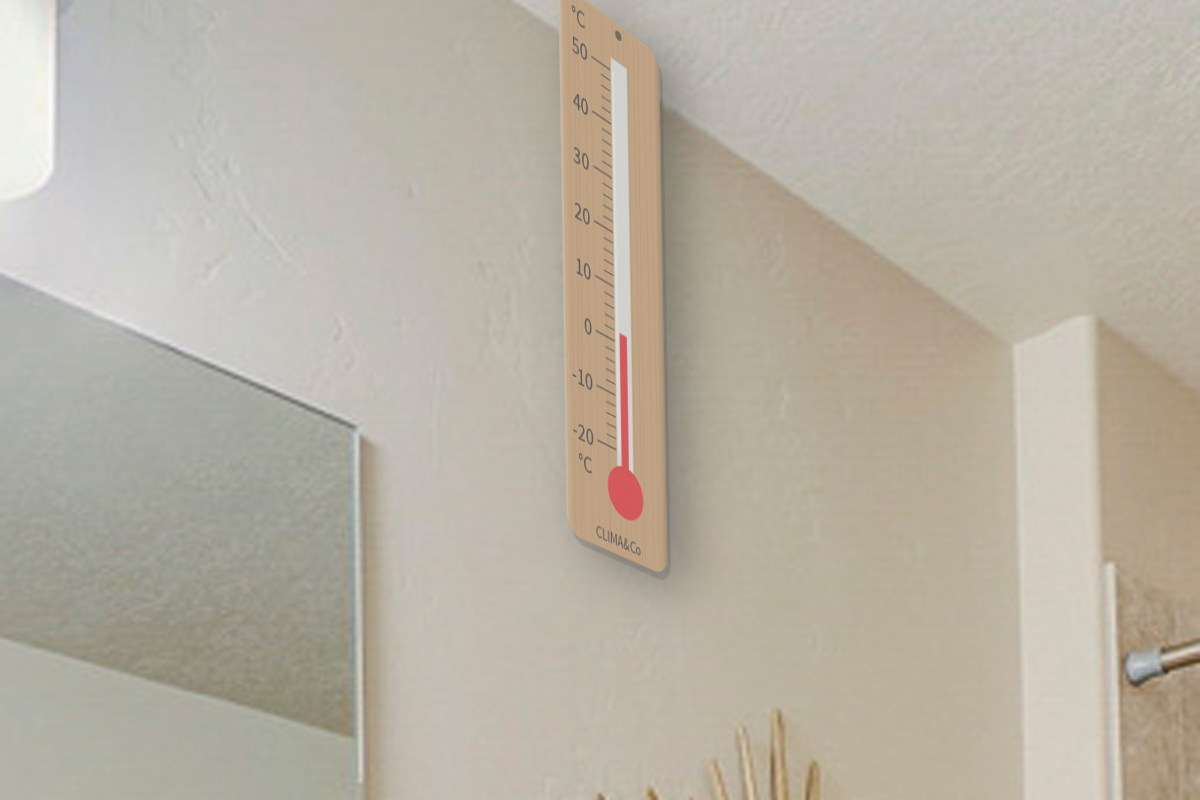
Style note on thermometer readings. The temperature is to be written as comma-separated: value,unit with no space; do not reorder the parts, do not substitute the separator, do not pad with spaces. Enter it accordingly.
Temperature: 2,°C
